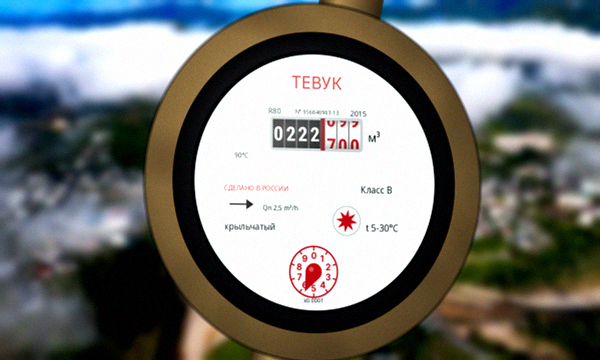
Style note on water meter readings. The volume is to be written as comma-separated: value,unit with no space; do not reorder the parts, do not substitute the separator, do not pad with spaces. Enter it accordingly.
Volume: 222.6995,m³
